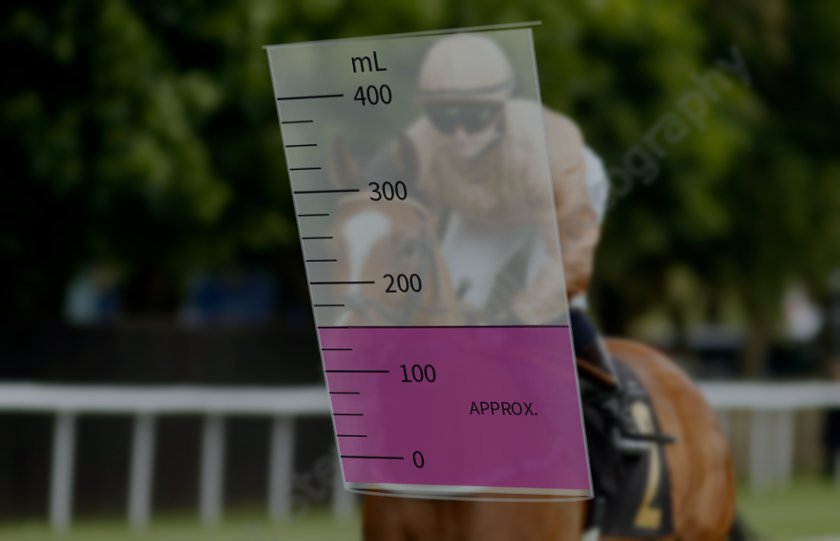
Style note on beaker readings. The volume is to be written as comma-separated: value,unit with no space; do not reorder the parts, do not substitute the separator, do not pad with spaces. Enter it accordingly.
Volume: 150,mL
